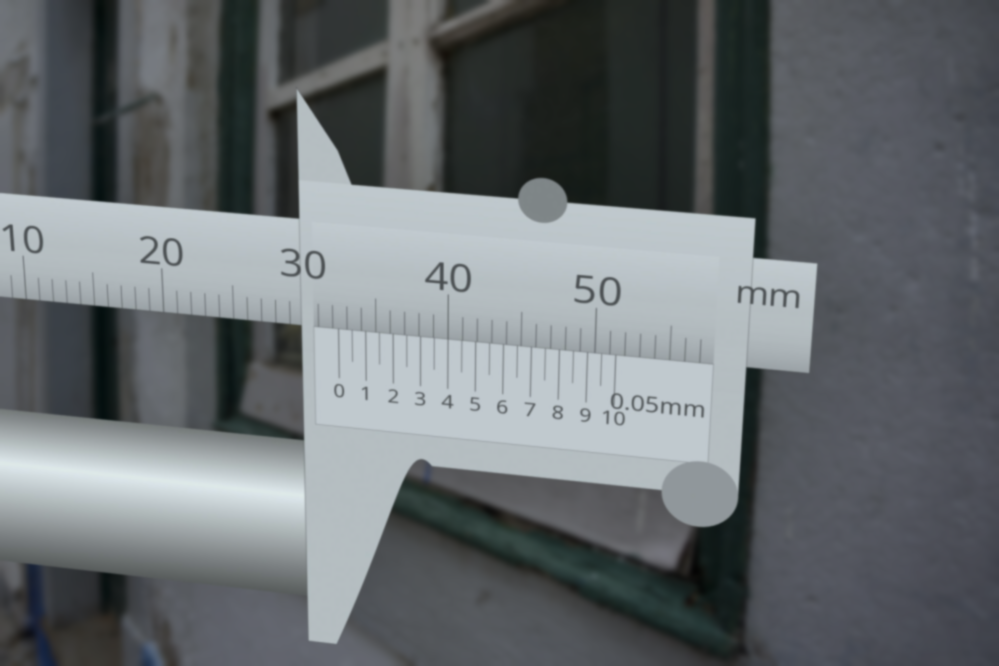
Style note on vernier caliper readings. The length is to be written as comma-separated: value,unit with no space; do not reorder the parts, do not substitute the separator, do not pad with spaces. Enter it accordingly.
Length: 32.4,mm
